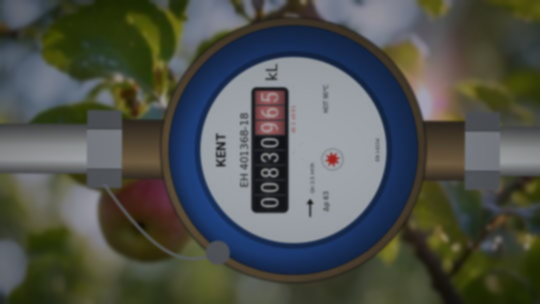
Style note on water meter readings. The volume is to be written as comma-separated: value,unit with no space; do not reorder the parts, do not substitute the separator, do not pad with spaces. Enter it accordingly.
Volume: 830.965,kL
